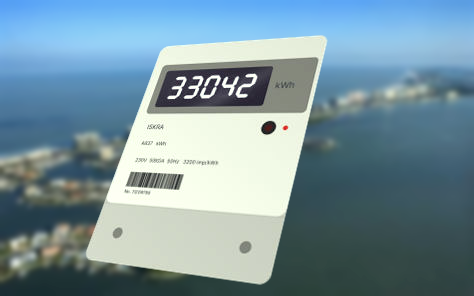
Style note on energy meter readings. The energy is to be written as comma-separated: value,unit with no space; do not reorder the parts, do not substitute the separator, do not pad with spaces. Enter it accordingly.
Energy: 33042,kWh
